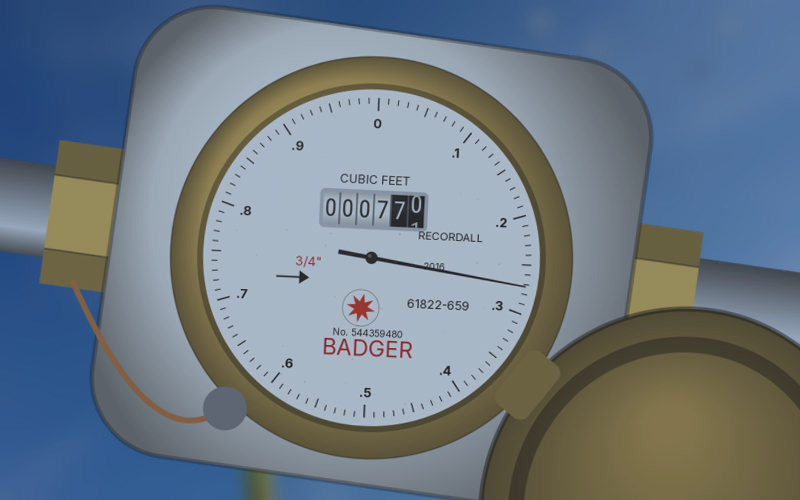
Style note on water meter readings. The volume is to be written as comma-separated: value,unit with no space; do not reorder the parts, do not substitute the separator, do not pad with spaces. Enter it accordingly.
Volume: 770.27,ft³
